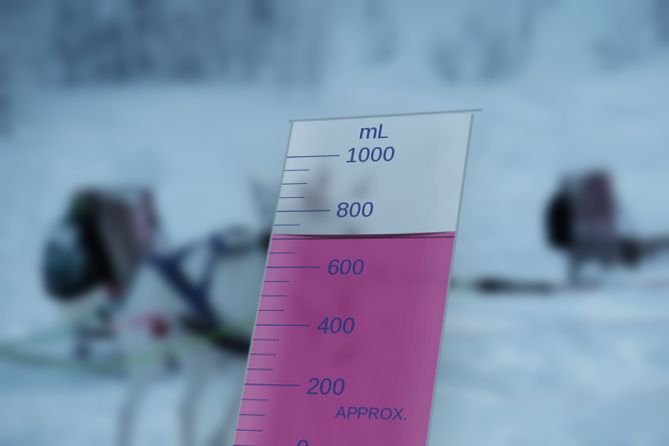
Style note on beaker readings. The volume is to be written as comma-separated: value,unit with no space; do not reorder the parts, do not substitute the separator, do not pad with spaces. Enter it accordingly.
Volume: 700,mL
